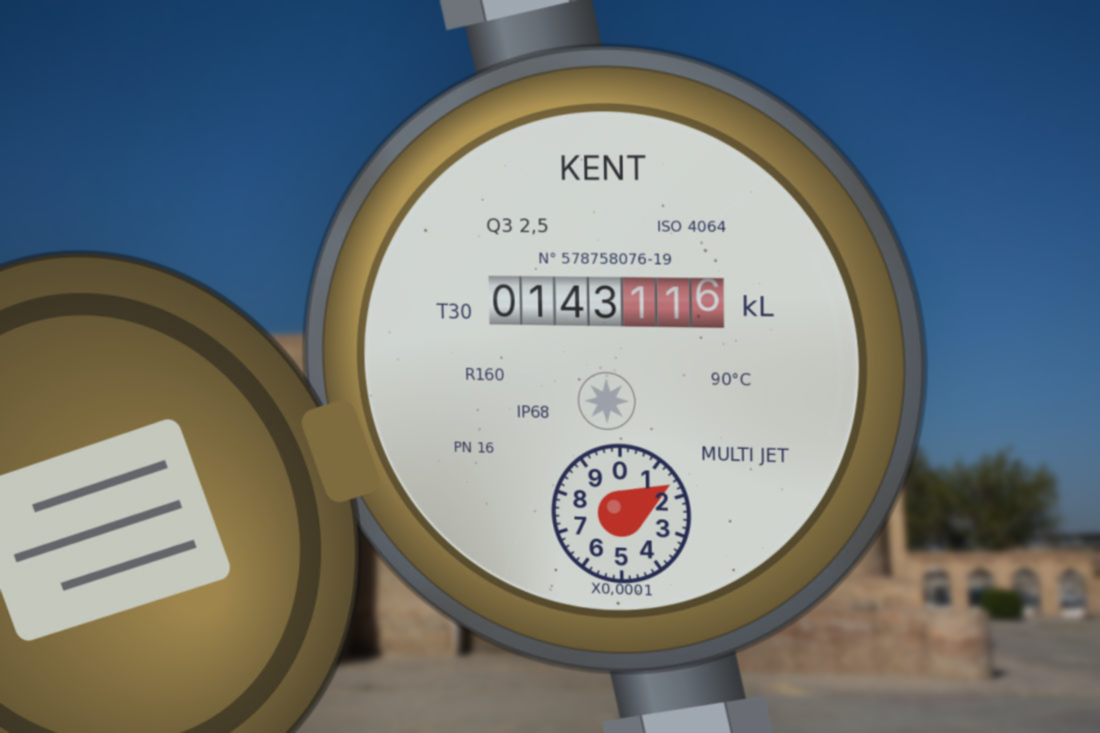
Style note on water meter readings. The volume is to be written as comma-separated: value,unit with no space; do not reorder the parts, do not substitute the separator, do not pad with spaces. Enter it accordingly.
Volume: 143.1161,kL
